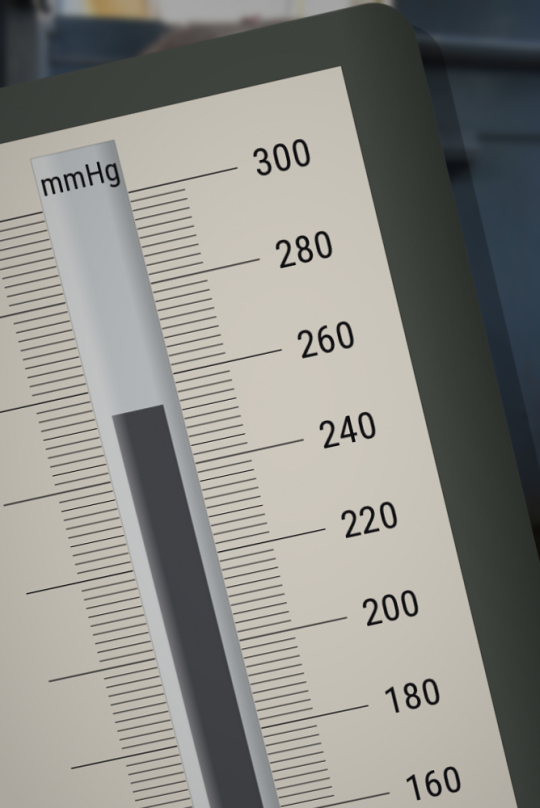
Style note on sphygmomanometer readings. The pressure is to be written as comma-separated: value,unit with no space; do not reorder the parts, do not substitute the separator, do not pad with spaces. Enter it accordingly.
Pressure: 254,mmHg
